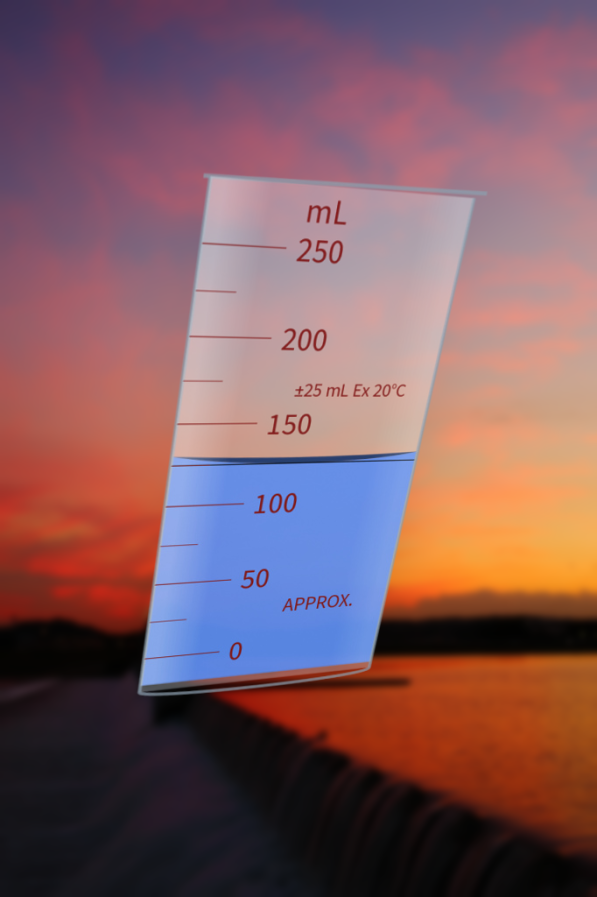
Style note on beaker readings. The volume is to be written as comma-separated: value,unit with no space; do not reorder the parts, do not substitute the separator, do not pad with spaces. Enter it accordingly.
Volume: 125,mL
